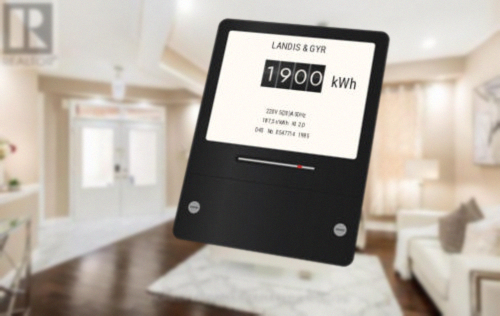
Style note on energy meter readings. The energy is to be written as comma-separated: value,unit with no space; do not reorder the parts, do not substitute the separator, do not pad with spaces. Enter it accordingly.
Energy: 1900,kWh
